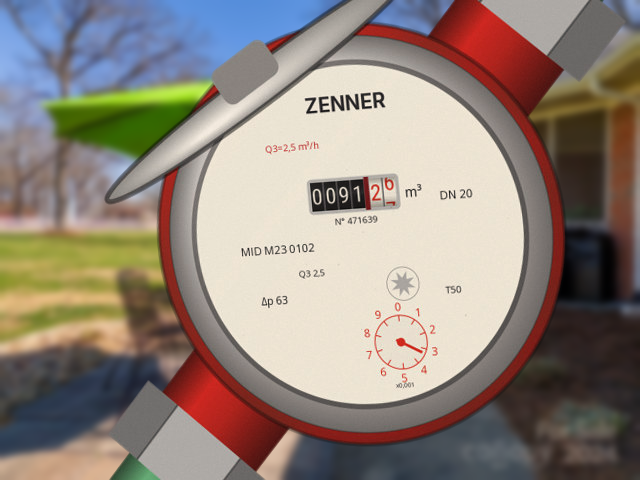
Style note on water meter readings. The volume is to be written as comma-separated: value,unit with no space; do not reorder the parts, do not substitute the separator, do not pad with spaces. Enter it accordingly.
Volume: 91.263,m³
